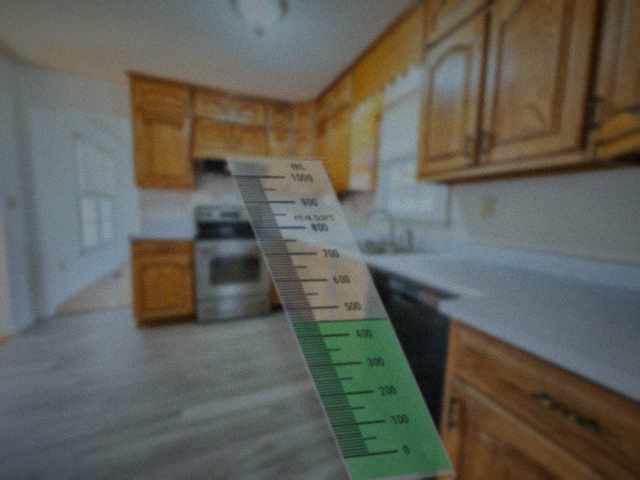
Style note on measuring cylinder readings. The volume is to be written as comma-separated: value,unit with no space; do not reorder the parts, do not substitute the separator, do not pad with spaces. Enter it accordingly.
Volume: 450,mL
